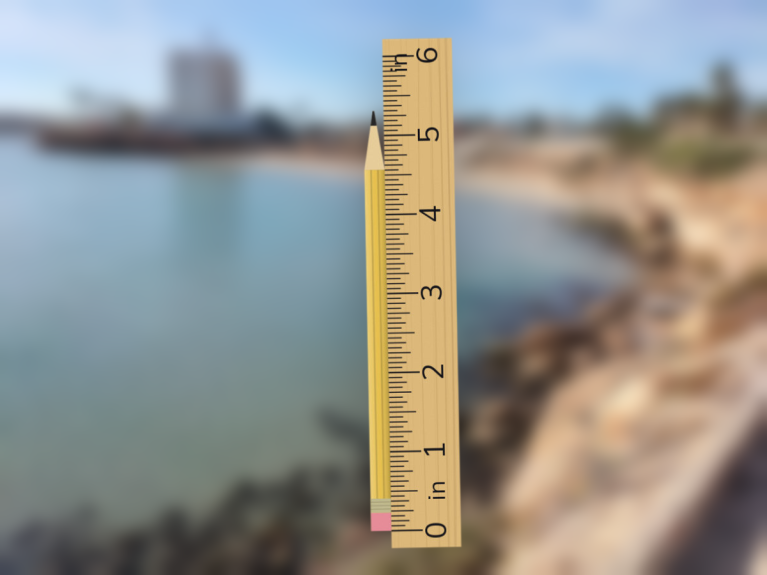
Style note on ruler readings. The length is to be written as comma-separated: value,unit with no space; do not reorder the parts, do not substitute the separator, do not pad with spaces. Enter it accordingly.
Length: 5.3125,in
